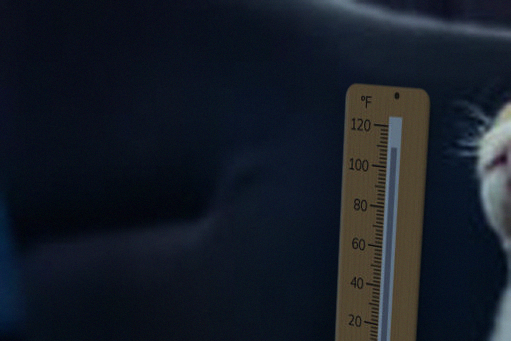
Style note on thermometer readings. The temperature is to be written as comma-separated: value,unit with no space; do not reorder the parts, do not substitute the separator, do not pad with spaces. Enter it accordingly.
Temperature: 110,°F
